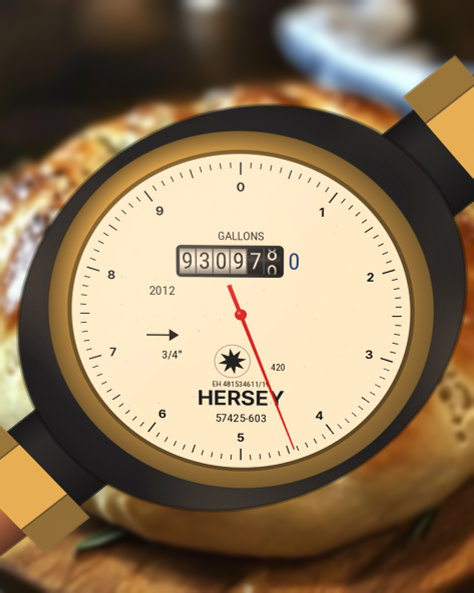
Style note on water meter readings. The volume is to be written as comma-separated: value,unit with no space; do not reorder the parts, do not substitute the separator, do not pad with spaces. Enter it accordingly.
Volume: 9309784.4,gal
